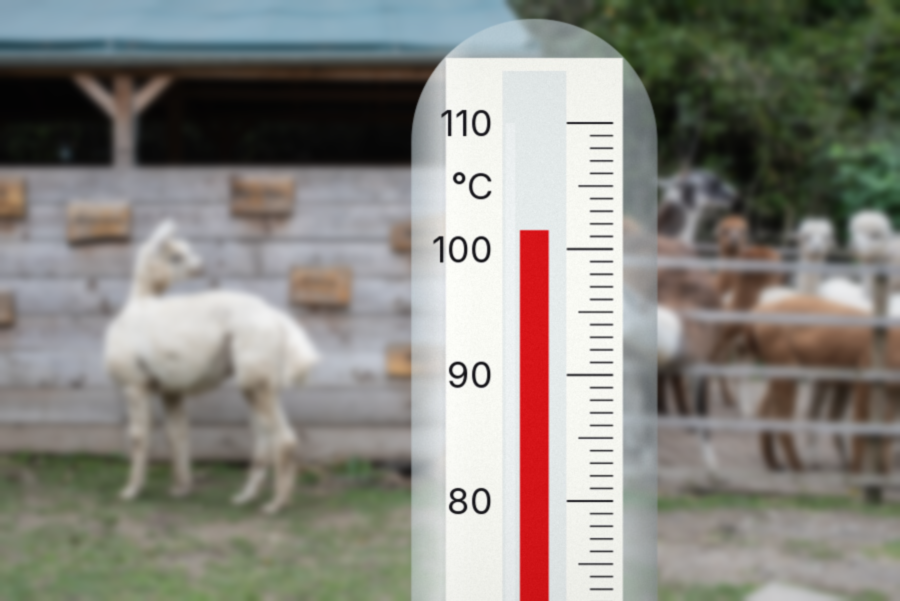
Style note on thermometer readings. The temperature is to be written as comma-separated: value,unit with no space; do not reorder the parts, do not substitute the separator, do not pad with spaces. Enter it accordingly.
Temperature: 101.5,°C
